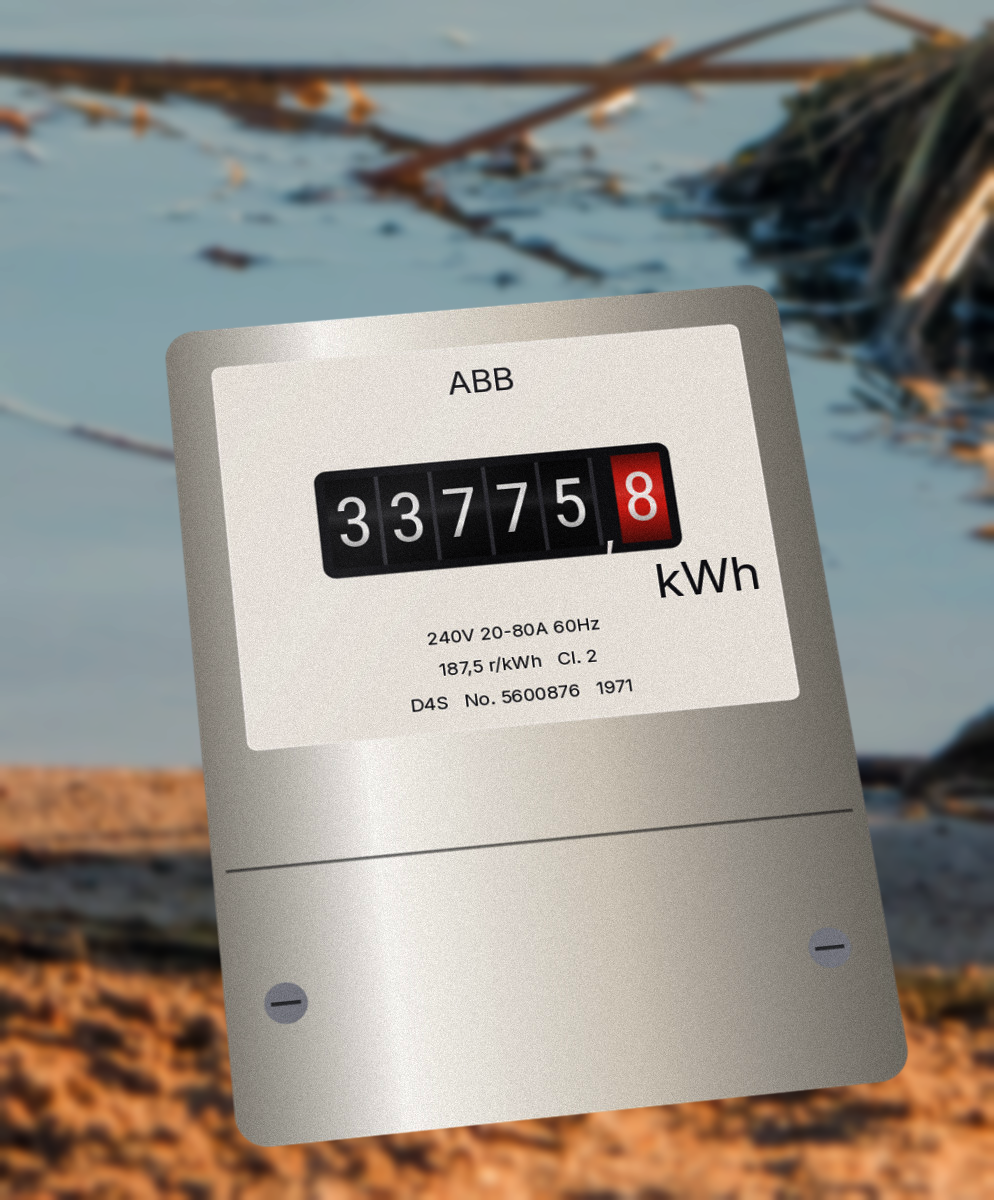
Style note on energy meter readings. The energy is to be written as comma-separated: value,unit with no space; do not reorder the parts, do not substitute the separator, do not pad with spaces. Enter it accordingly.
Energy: 33775.8,kWh
